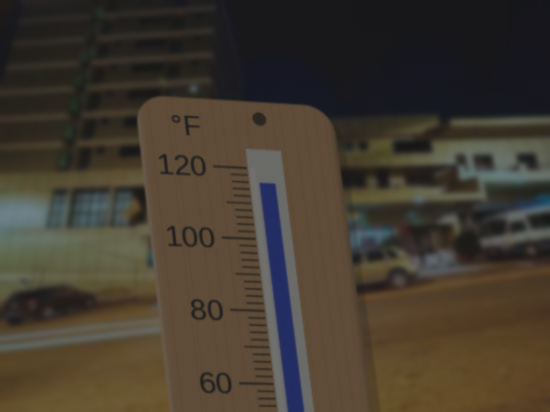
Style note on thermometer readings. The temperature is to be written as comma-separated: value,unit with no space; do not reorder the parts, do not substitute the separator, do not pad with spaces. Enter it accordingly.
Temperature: 116,°F
